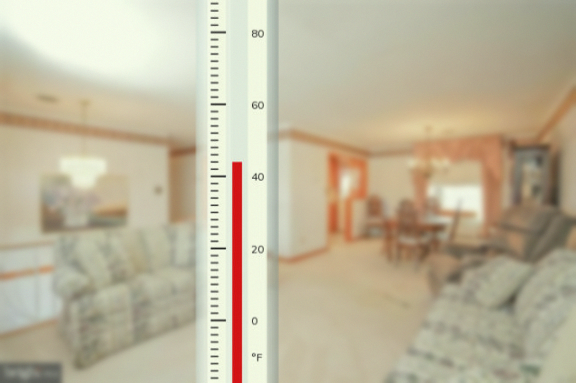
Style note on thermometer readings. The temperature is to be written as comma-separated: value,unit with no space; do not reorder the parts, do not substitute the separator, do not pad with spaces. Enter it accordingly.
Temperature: 44,°F
